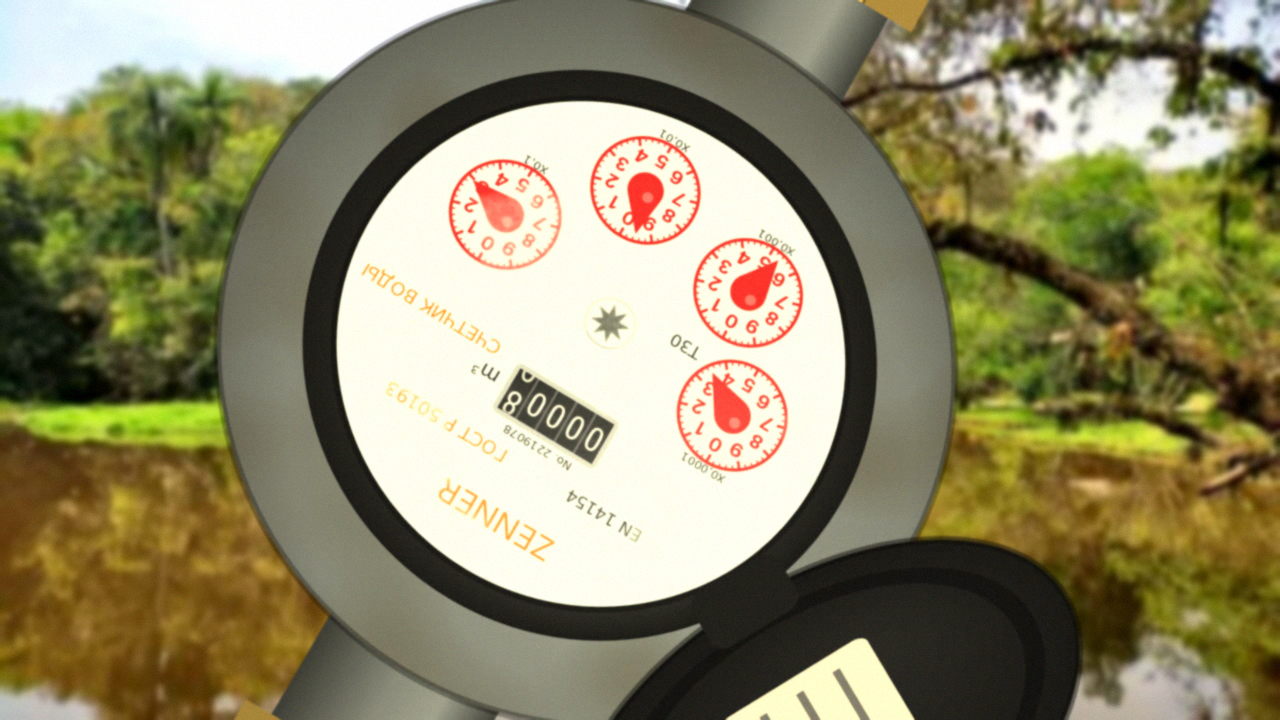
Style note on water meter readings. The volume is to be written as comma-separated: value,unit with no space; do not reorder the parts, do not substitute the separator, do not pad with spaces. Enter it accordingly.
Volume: 8.2953,m³
